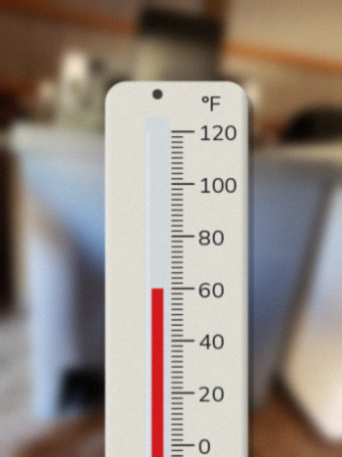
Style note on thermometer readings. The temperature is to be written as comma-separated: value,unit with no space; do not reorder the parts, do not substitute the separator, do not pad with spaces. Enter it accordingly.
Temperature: 60,°F
